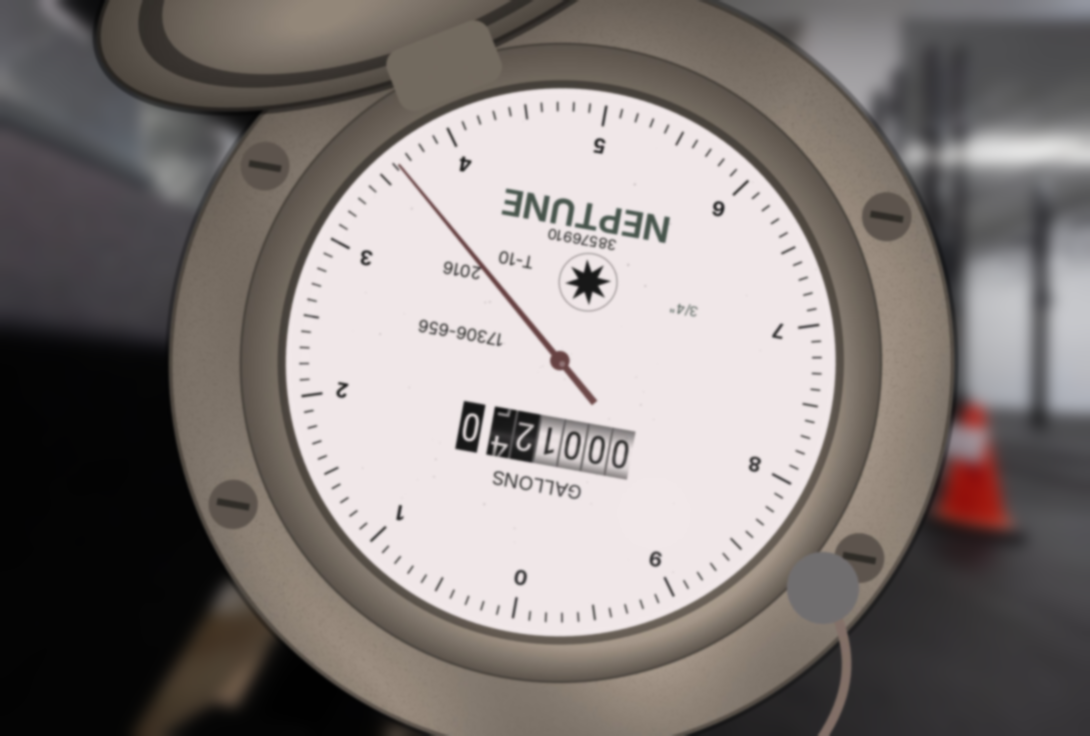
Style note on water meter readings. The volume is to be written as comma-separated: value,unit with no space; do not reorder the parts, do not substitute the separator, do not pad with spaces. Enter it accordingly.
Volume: 1243.6,gal
